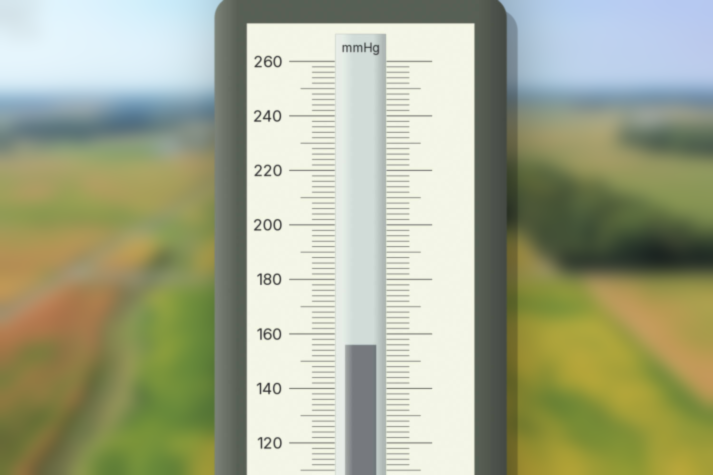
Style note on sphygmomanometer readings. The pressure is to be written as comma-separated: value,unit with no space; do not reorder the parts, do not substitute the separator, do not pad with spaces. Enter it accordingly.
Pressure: 156,mmHg
